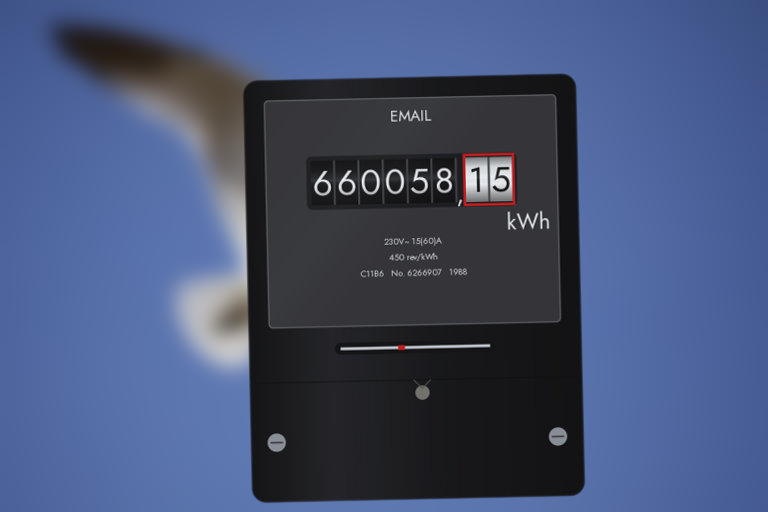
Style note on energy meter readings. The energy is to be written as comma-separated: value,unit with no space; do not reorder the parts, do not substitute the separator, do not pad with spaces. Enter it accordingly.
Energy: 660058.15,kWh
